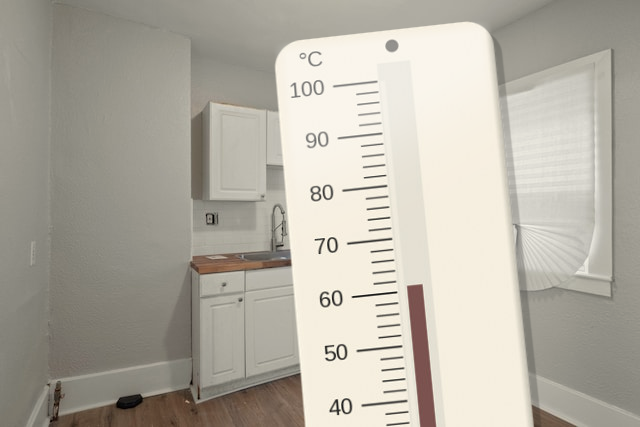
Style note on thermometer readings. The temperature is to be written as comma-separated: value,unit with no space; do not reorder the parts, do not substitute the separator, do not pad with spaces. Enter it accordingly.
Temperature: 61,°C
